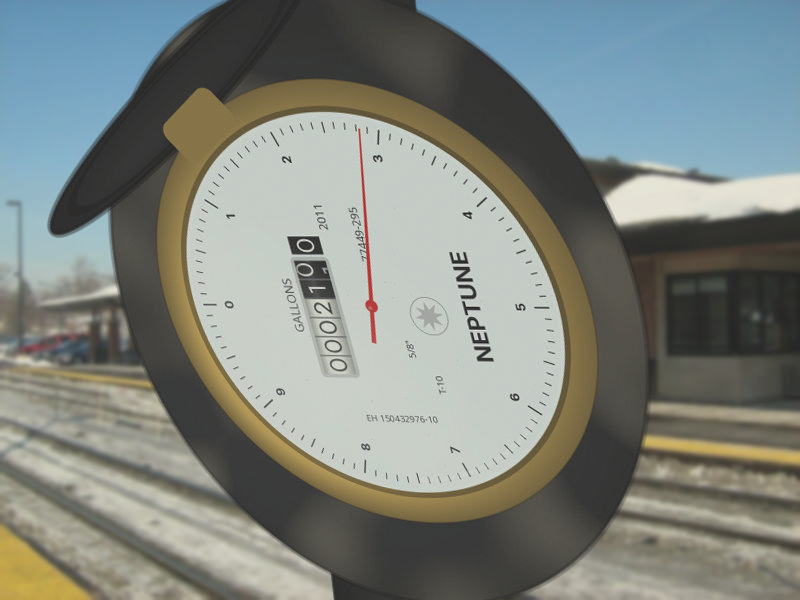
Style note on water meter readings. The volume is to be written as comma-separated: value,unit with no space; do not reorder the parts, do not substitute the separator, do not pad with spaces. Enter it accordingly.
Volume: 2102.8,gal
